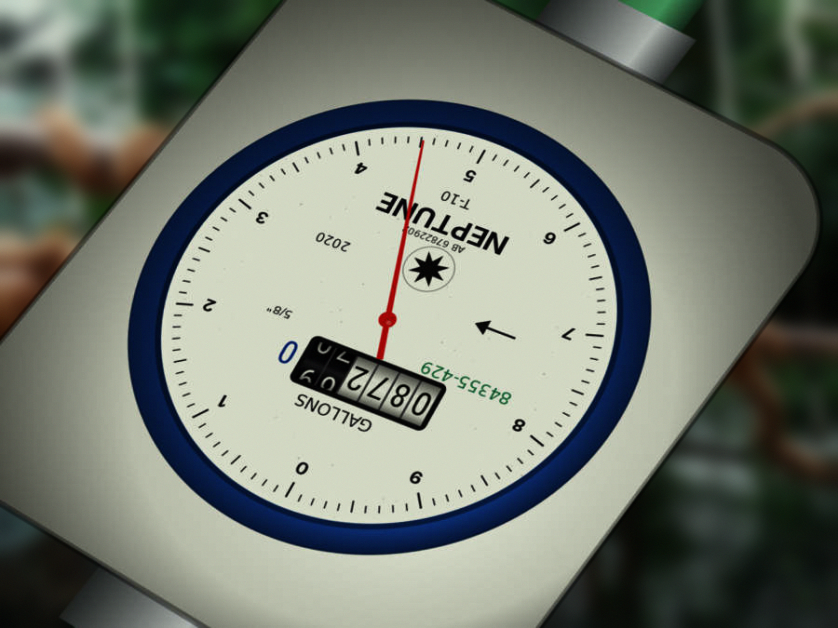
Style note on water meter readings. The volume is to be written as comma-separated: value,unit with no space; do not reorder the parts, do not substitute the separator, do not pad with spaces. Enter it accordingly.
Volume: 872694.5,gal
